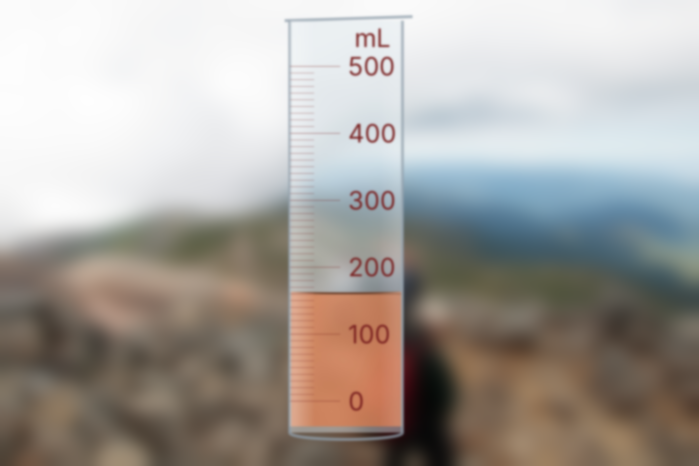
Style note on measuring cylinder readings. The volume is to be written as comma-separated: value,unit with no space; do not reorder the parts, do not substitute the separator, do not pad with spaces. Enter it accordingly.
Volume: 160,mL
